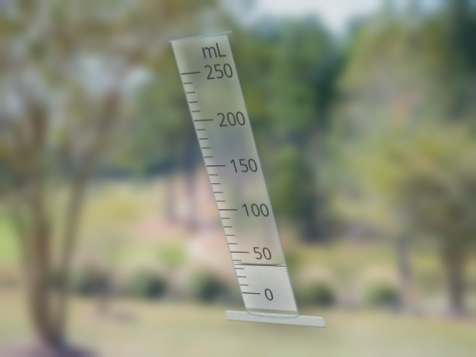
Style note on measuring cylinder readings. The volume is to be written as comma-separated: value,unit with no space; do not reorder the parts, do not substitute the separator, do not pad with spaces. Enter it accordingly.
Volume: 35,mL
